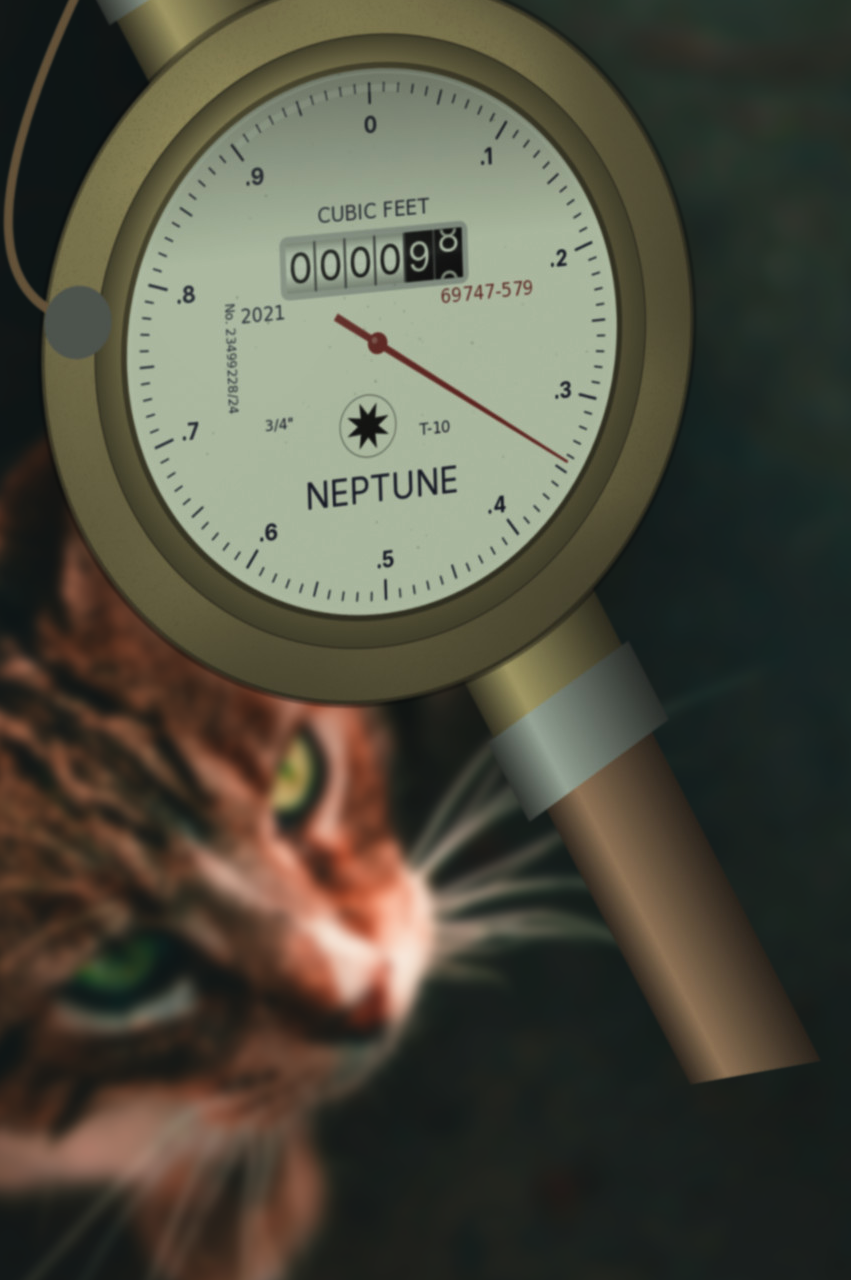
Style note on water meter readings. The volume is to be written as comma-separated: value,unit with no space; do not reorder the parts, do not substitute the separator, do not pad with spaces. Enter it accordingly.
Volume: 98.34,ft³
